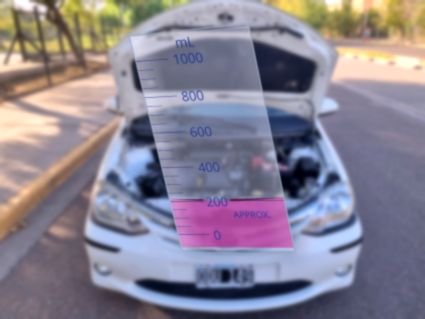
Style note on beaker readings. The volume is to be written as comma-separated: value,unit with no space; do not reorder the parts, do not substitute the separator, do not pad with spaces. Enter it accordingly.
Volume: 200,mL
